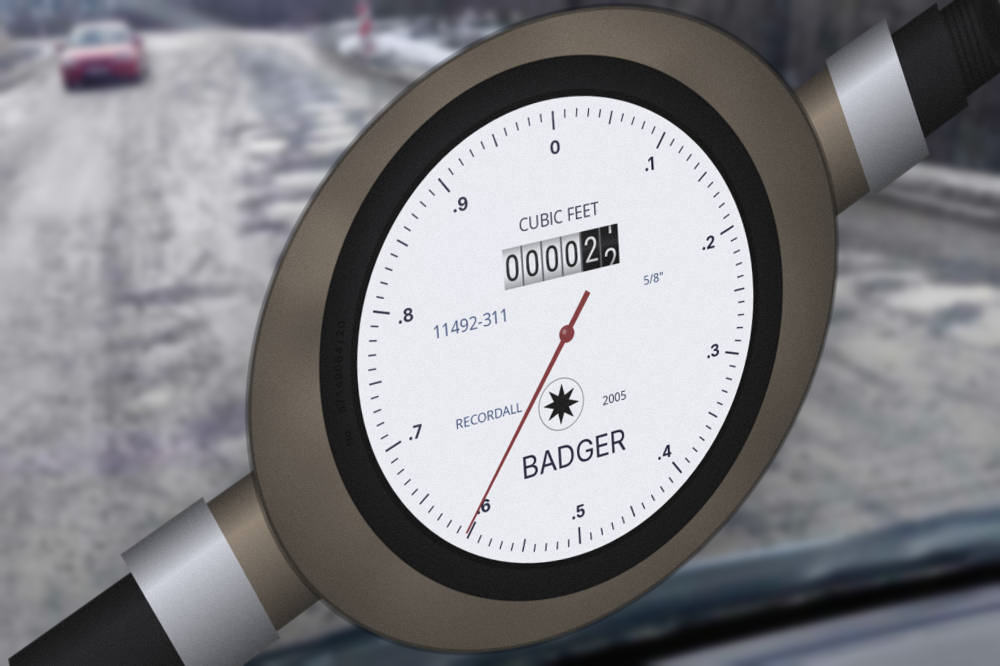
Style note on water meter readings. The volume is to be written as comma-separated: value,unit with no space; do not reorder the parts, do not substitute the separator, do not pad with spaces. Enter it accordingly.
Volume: 21.60,ft³
